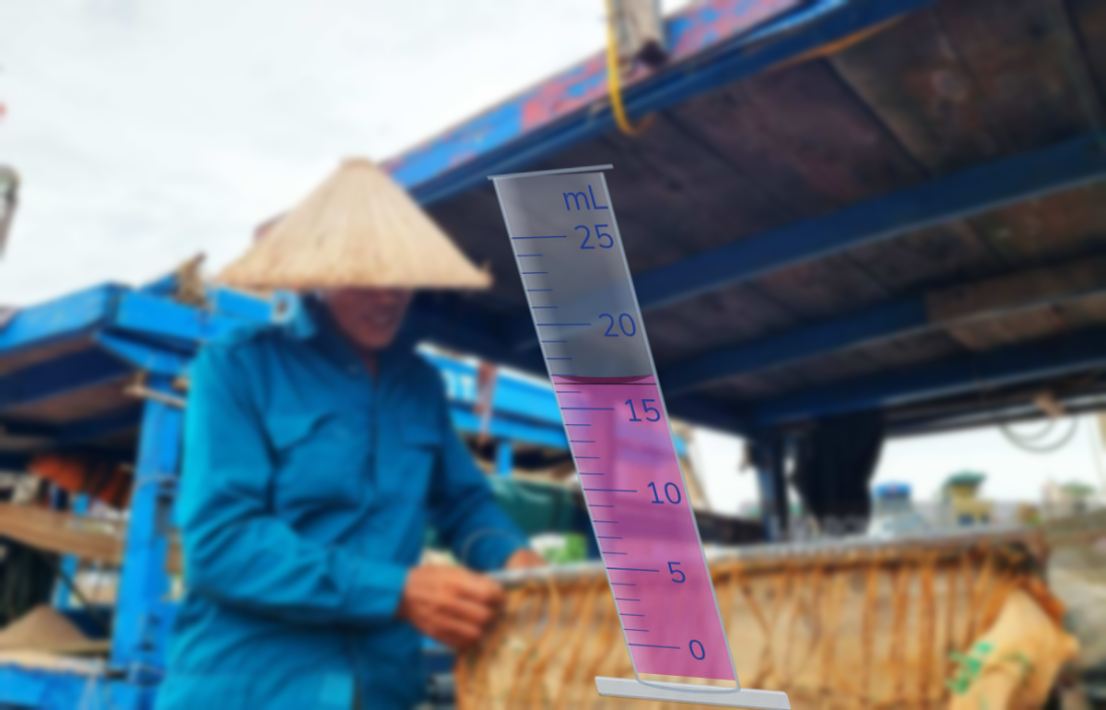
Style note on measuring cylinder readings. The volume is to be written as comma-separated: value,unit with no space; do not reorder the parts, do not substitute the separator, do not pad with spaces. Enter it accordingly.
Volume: 16.5,mL
